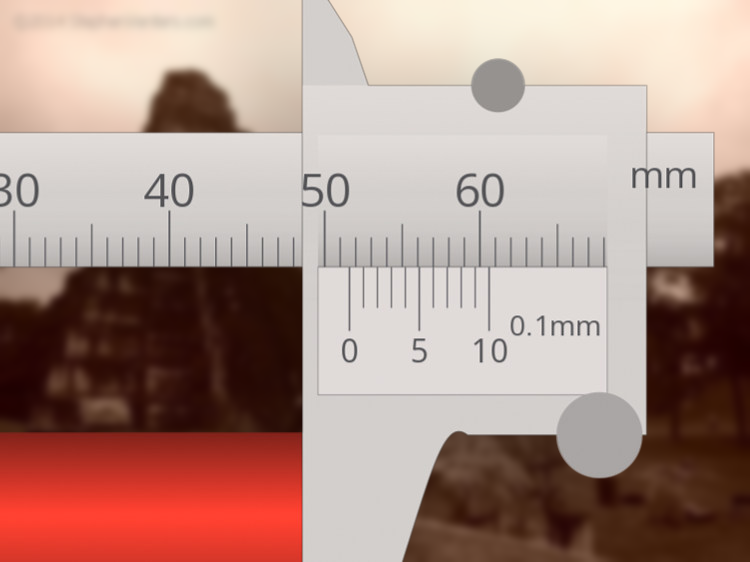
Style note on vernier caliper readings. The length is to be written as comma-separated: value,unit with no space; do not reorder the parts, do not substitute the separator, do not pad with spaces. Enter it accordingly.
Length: 51.6,mm
